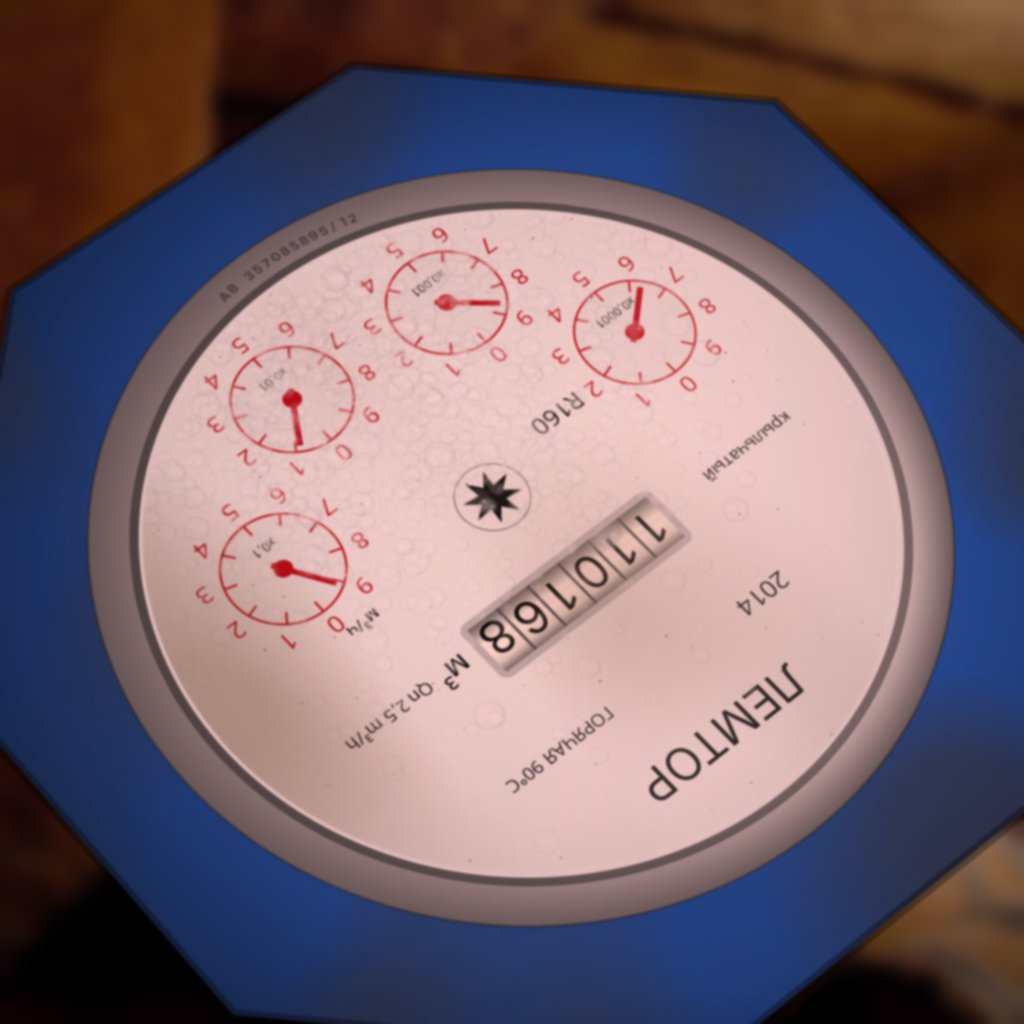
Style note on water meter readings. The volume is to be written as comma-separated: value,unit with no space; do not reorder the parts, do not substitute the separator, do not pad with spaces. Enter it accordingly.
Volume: 110167.9086,m³
